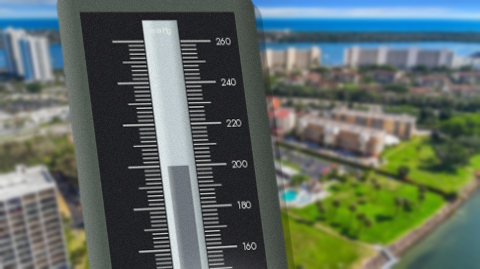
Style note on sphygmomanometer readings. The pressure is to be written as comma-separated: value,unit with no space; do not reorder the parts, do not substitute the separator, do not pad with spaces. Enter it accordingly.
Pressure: 200,mmHg
